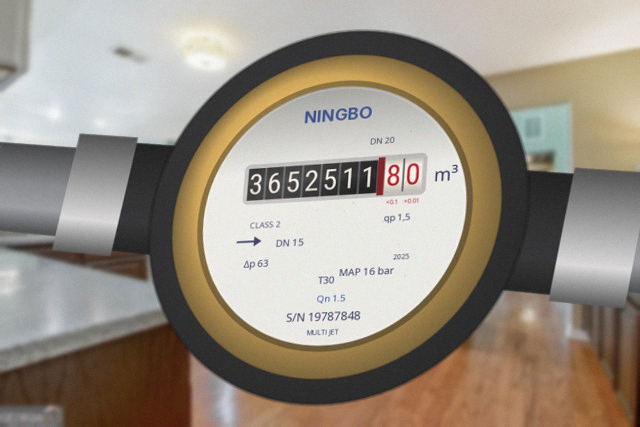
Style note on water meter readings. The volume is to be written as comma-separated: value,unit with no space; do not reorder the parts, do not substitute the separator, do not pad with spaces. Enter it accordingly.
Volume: 3652511.80,m³
